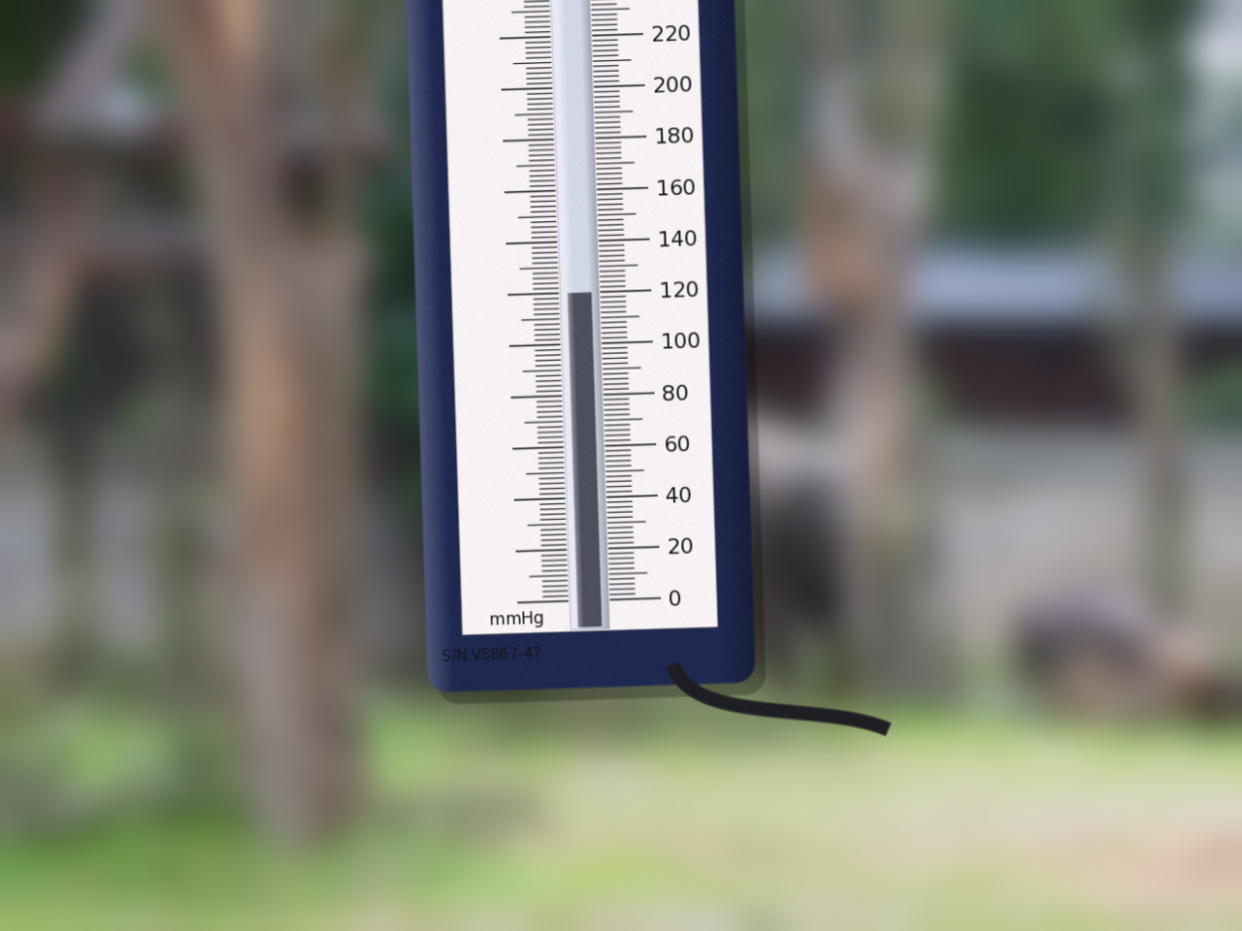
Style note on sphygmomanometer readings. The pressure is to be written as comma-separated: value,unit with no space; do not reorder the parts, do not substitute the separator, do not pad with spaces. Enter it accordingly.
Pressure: 120,mmHg
